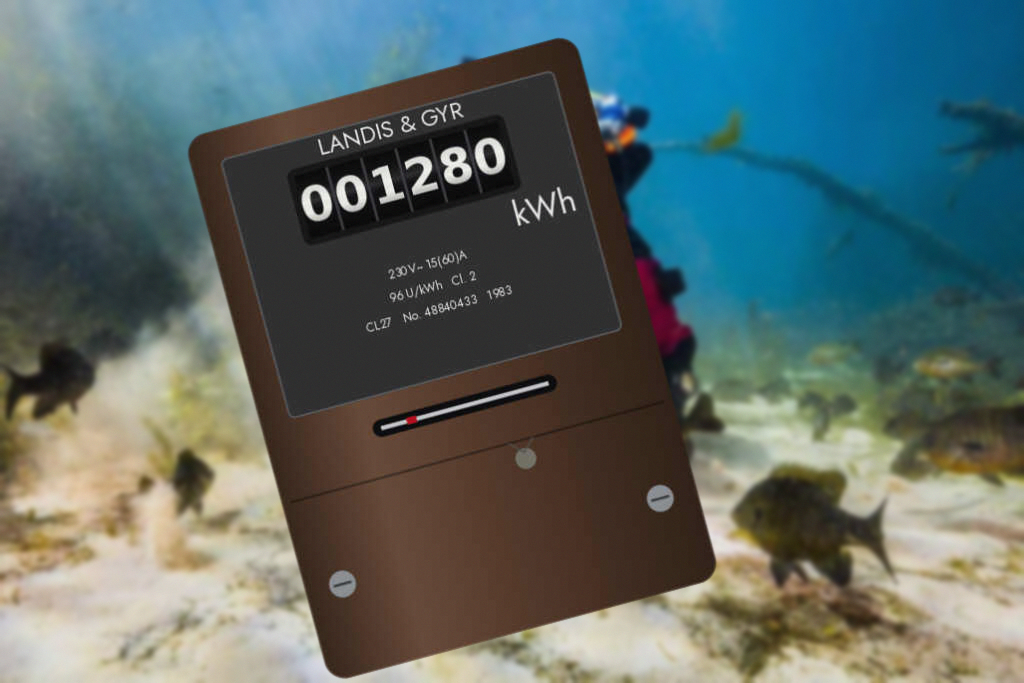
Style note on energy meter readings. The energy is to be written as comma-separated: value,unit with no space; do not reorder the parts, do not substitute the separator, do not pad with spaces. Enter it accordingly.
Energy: 1280,kWh
